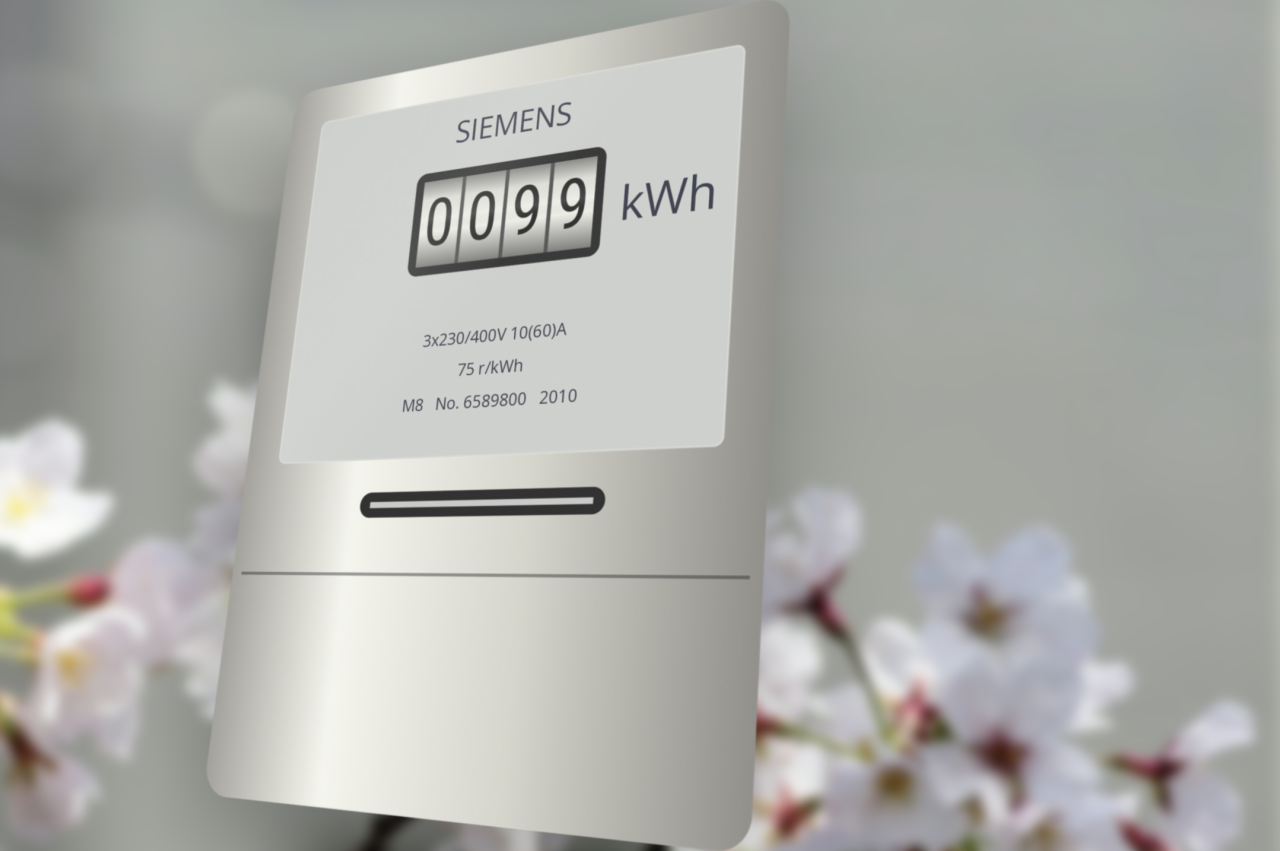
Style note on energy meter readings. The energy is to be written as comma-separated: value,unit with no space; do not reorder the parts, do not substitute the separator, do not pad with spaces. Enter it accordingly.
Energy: 99,kWh
